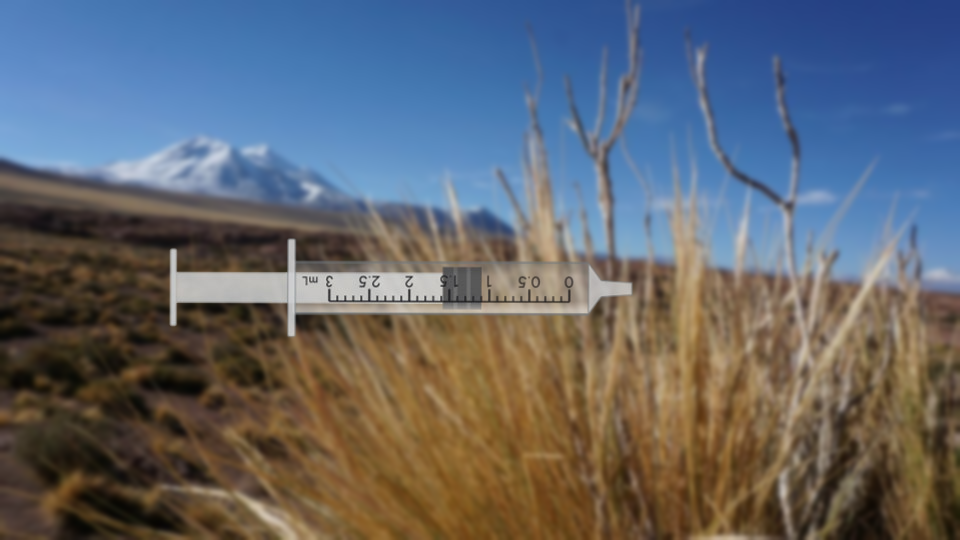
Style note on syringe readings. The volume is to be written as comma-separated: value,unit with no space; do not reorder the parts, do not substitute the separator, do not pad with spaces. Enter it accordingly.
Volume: 1.1,mL
